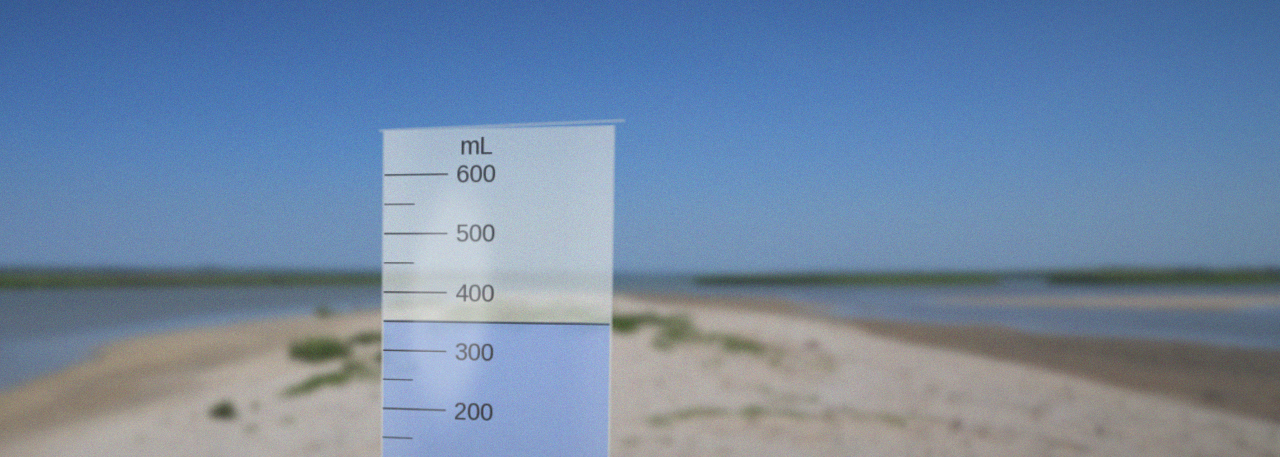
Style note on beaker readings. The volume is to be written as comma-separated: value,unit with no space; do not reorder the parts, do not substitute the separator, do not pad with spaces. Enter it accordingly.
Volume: 350,mL
